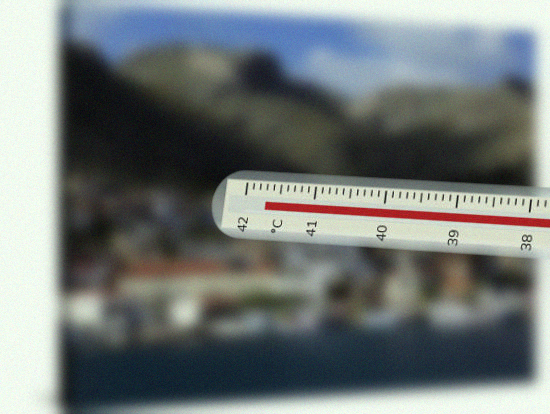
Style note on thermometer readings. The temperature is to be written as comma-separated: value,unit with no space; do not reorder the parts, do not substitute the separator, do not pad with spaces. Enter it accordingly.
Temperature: 41.7,°C
